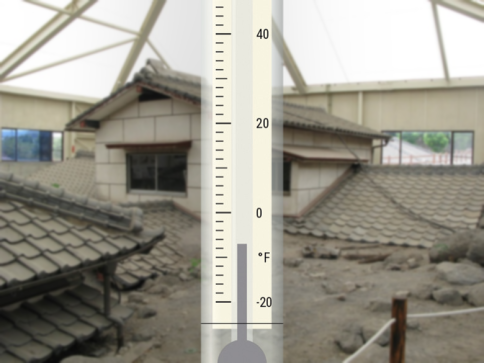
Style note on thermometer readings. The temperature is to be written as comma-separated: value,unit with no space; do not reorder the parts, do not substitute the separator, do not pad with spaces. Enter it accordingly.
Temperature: -7,°F
